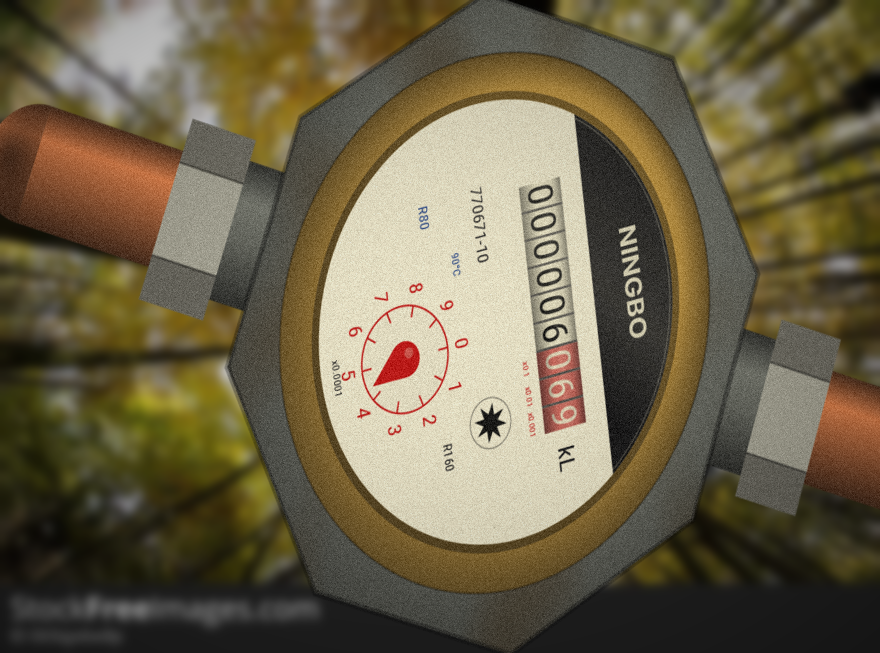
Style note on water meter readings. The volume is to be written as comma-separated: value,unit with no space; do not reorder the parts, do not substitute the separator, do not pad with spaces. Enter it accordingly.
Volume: 6.0694,kL
